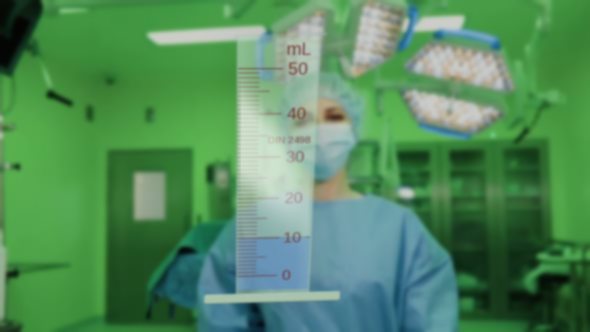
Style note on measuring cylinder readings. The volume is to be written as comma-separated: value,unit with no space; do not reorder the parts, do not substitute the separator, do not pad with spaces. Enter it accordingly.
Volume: 10,mL
